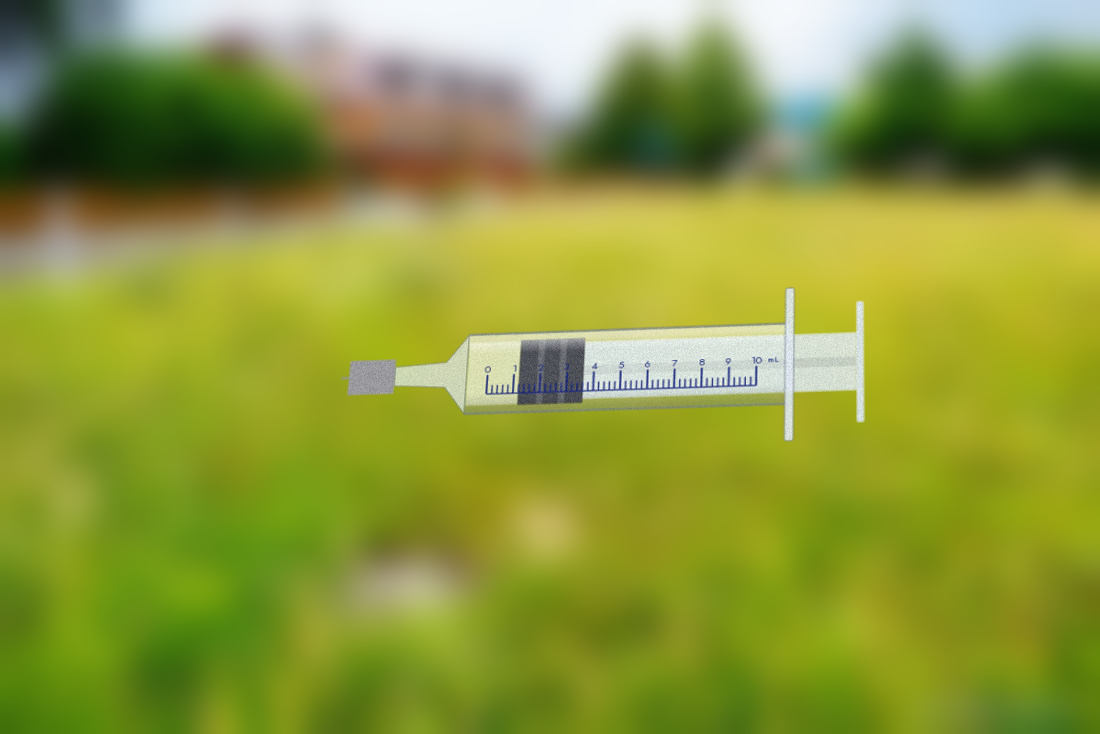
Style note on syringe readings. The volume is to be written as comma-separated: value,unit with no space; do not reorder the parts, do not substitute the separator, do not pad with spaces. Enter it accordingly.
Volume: 1.2,mL
